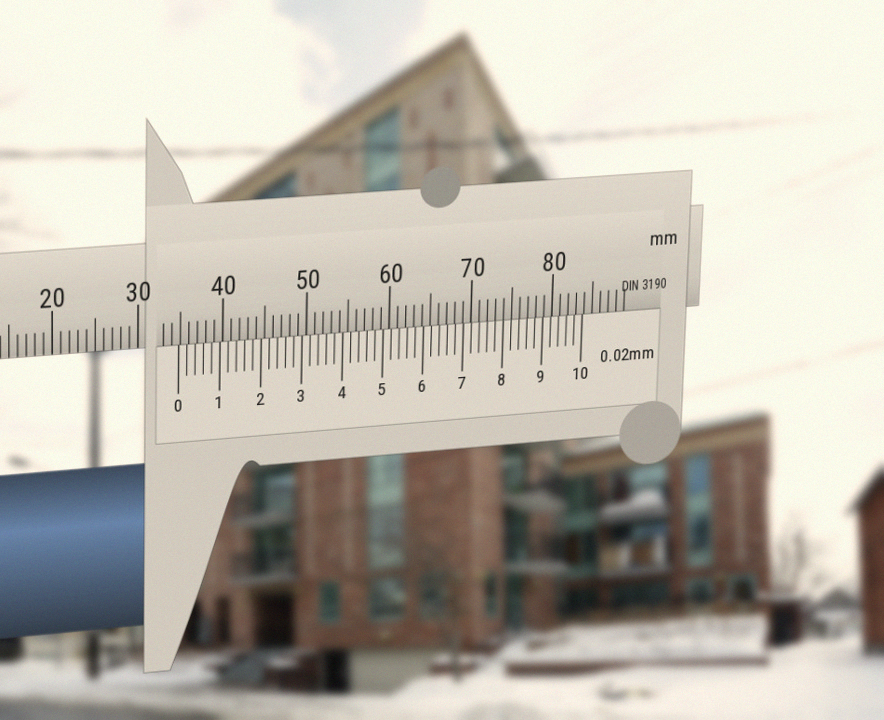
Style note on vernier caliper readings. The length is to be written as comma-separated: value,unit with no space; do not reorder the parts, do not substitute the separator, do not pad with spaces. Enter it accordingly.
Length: 34.8,mm
